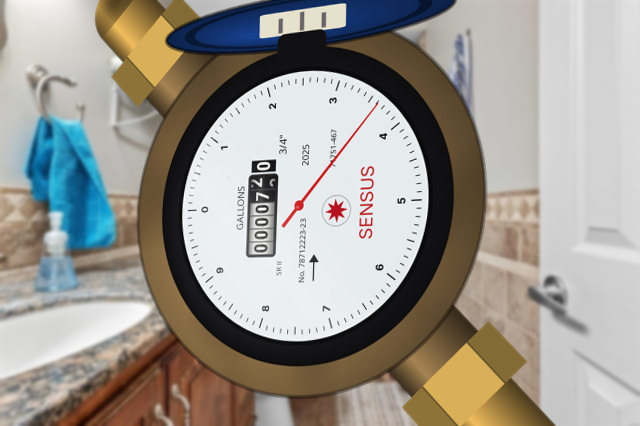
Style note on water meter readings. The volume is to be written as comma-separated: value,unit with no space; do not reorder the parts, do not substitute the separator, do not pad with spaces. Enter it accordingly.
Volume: 723.6,gal
